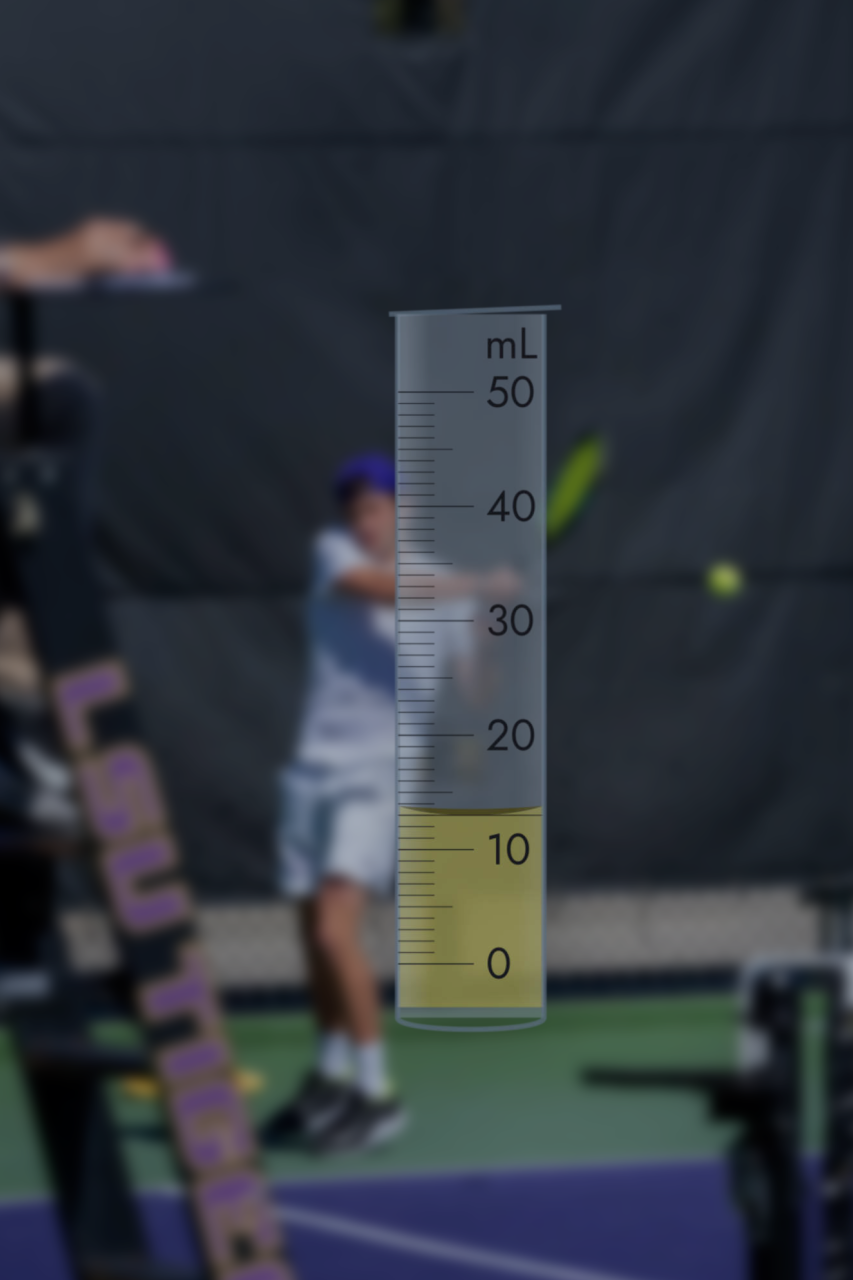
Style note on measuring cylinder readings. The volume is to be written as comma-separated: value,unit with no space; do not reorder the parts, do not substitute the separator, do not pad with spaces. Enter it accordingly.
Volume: 13,mL
